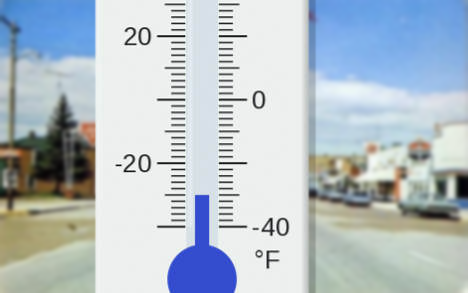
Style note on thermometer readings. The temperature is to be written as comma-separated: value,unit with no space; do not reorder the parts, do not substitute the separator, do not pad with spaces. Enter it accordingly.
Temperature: -30,°F
